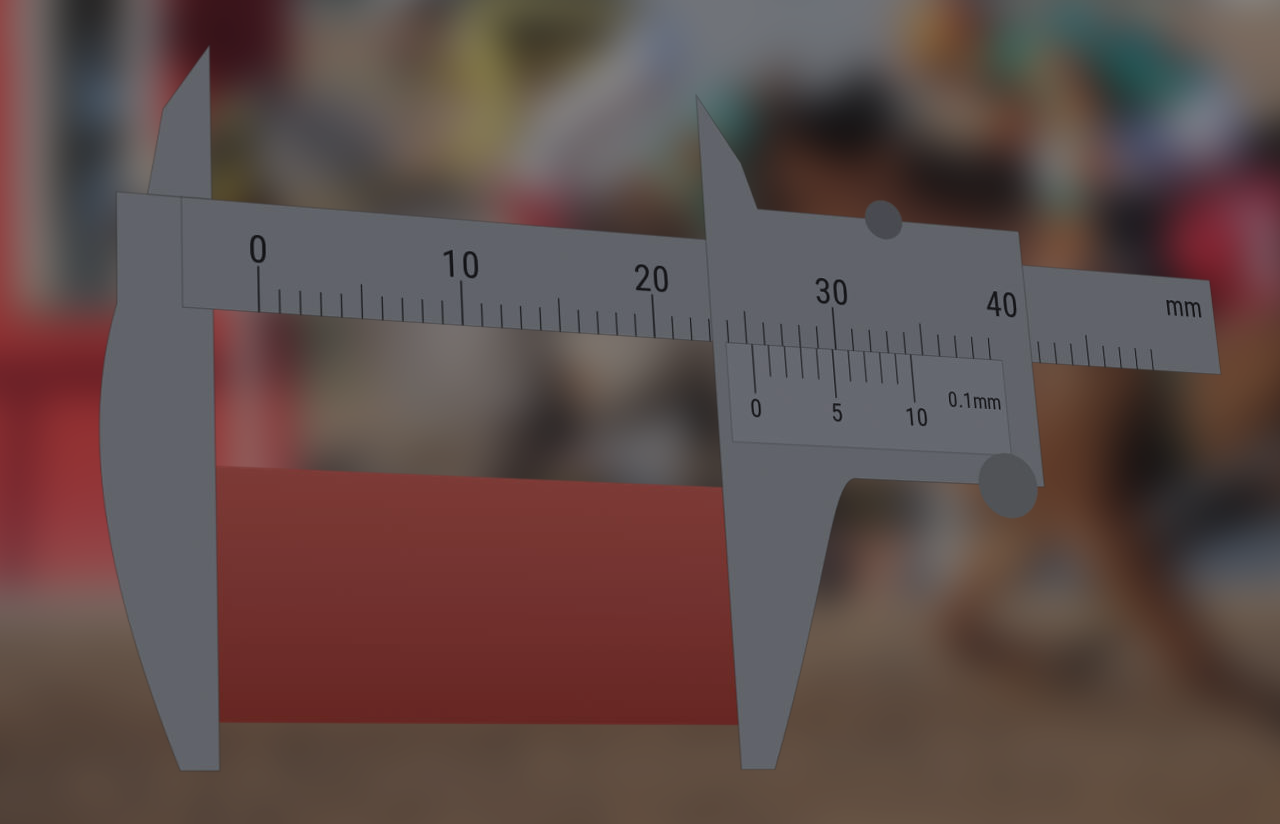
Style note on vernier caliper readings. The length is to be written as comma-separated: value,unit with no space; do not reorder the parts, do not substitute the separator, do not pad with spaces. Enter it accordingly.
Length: 25.3,mm
